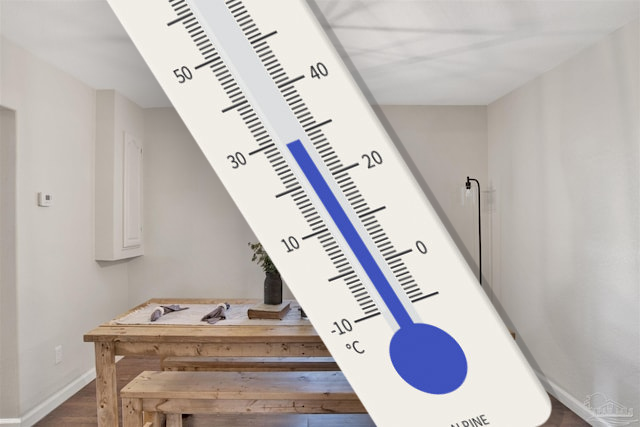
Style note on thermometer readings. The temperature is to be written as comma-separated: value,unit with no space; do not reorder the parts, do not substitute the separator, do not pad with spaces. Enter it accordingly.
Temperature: 29,°C
